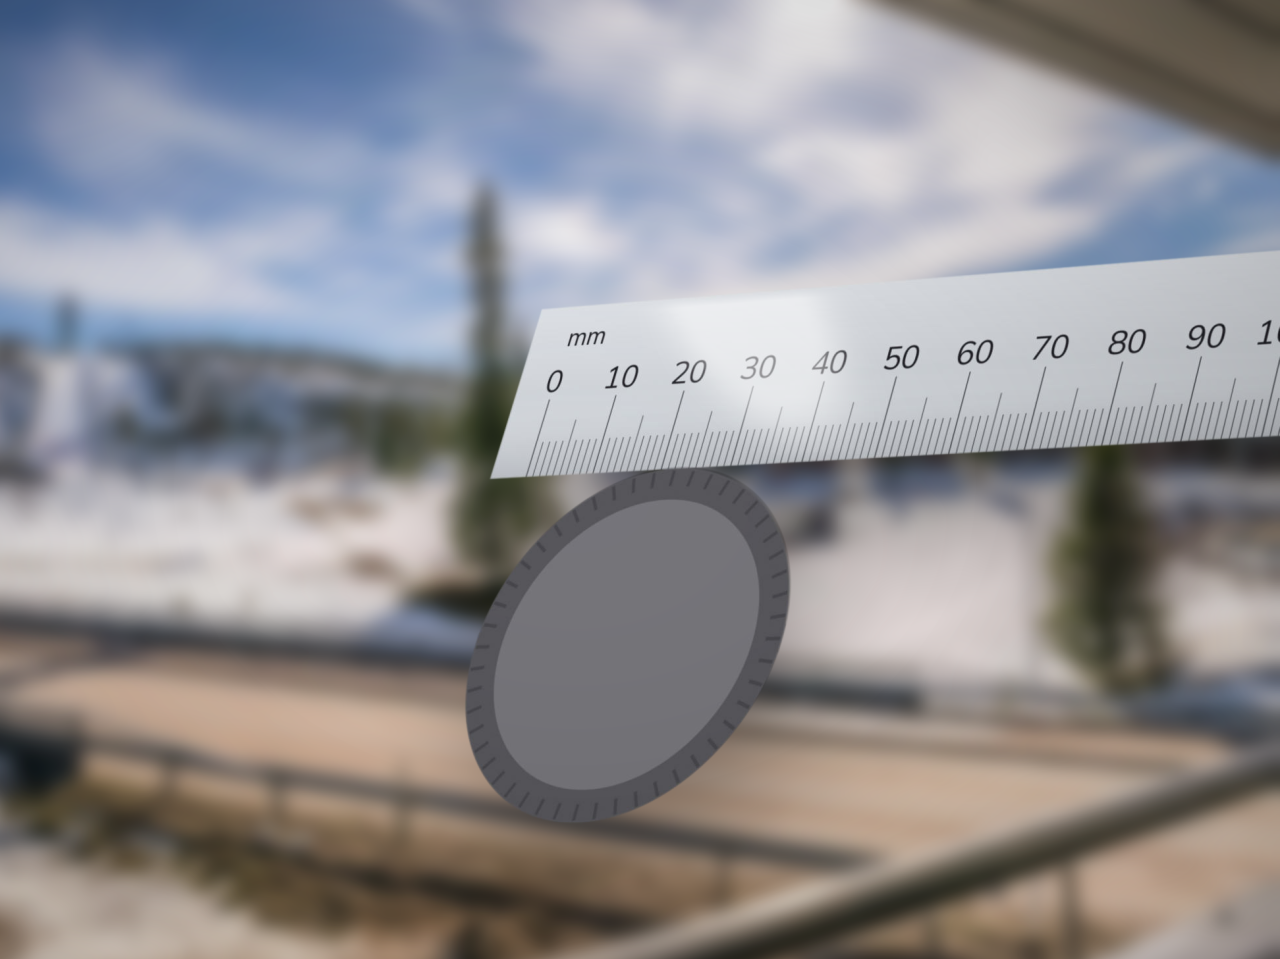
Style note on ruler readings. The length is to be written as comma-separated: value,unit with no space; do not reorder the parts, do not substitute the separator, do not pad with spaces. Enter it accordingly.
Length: 44,mm
